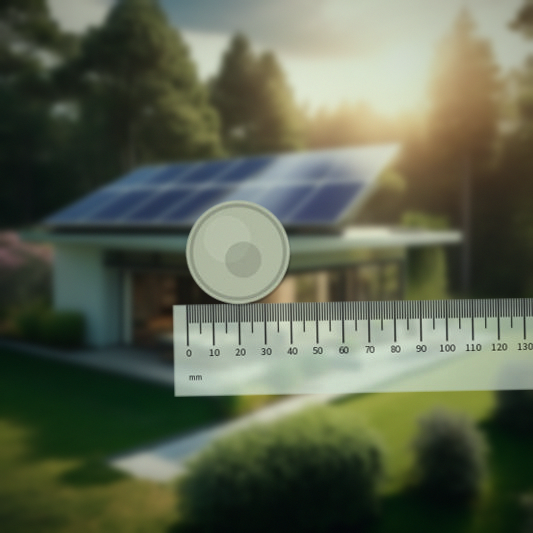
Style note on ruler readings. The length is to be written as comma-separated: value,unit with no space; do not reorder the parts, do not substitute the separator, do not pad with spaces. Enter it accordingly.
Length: 40,mm
